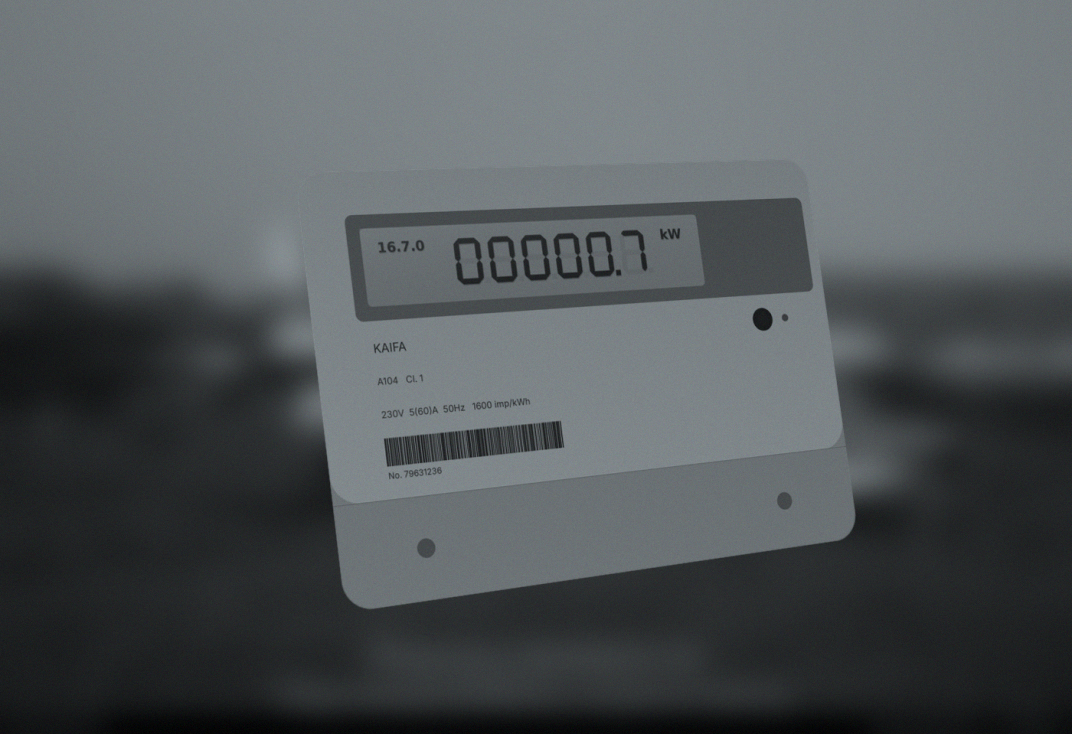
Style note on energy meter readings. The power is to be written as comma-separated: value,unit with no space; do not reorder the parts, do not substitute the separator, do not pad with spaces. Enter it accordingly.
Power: 0.7,kW
